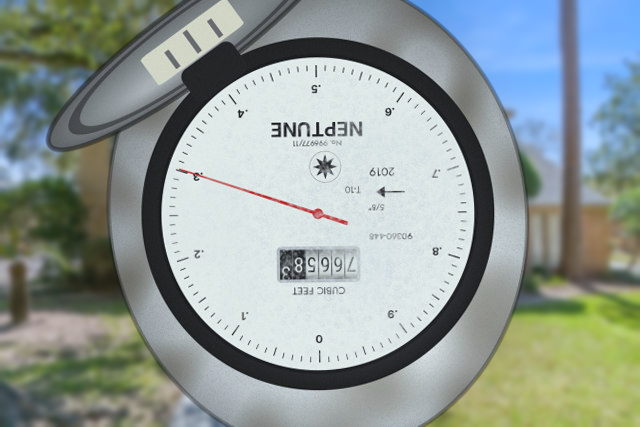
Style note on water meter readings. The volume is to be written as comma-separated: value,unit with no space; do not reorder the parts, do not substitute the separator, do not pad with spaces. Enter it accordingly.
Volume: 766583.30,ft³
